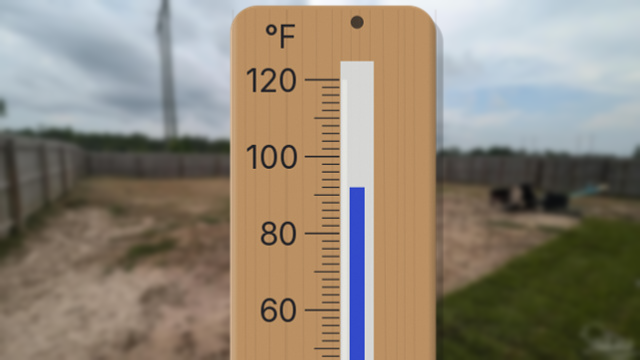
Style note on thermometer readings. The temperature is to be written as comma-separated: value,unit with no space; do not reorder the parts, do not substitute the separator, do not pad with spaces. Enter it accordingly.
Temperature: 92,°F
